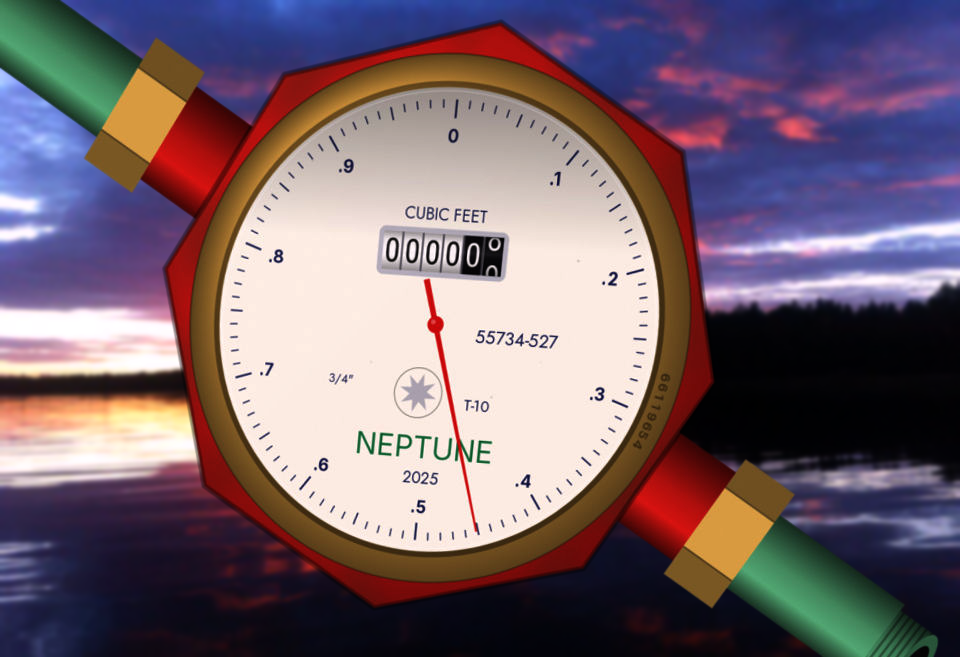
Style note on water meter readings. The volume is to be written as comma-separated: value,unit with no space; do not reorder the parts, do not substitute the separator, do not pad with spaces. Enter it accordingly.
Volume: 8.45,ft³
